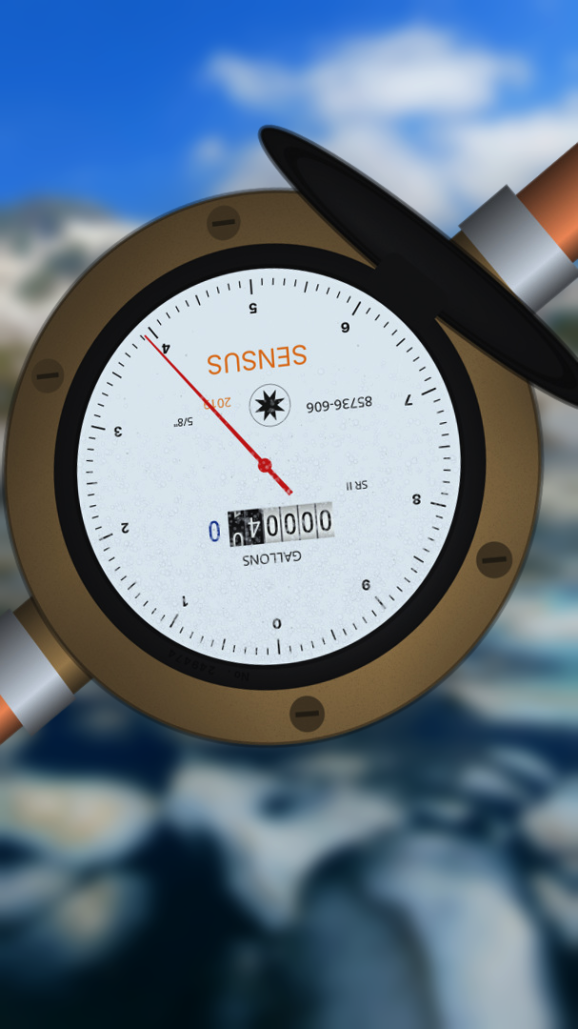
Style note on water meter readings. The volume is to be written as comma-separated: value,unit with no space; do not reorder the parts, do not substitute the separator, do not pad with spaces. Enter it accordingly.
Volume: 403.9,gal
